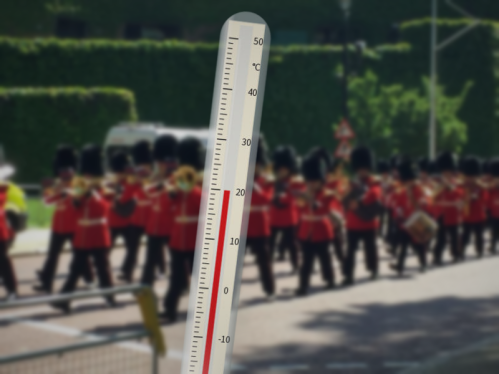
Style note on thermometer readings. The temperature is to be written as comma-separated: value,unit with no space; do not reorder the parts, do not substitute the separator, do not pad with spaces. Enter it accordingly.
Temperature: 20,°C
